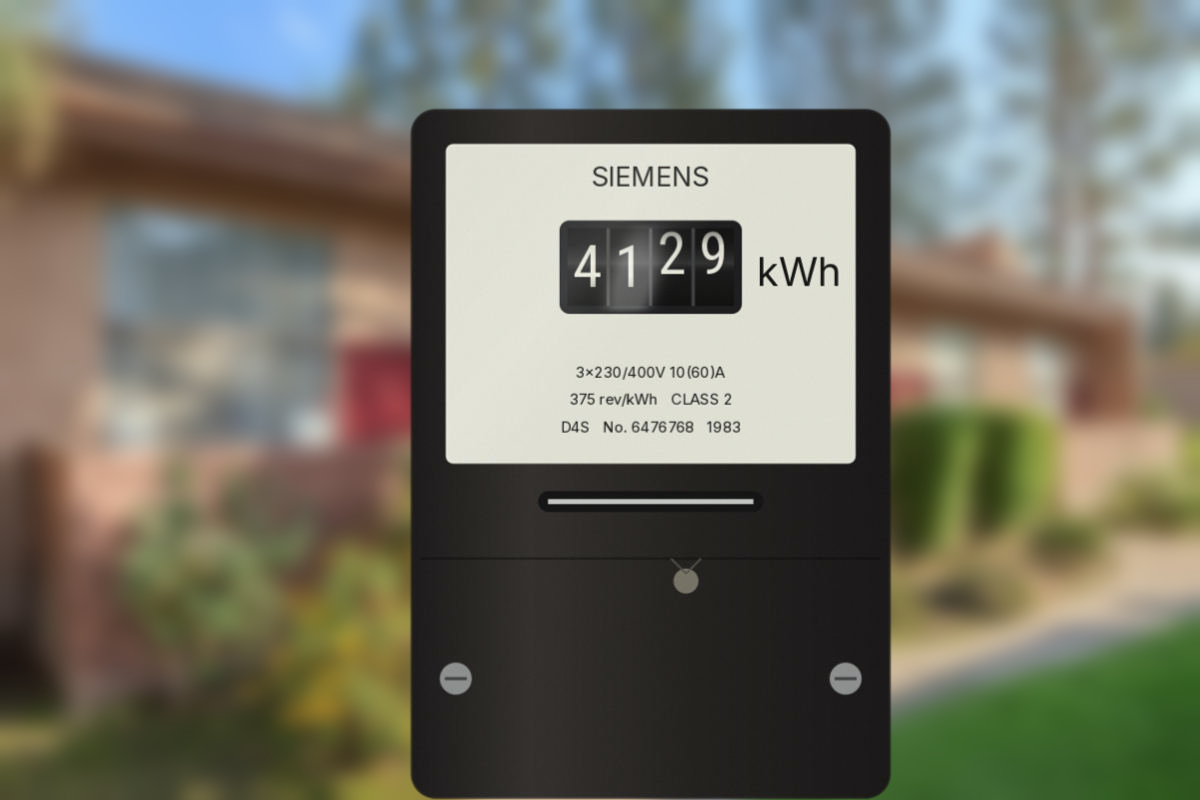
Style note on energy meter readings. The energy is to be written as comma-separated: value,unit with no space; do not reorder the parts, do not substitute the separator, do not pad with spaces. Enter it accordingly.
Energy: 4129,kWh
